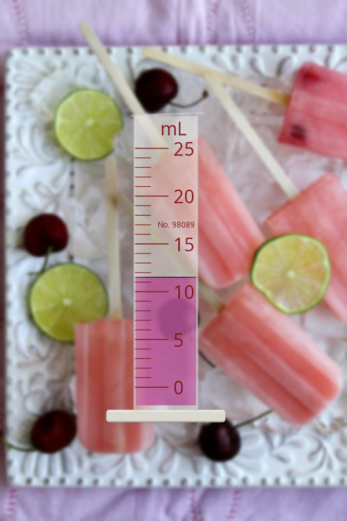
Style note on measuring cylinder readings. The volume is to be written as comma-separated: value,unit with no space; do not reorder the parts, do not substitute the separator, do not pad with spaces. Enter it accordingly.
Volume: 11.5,mL
